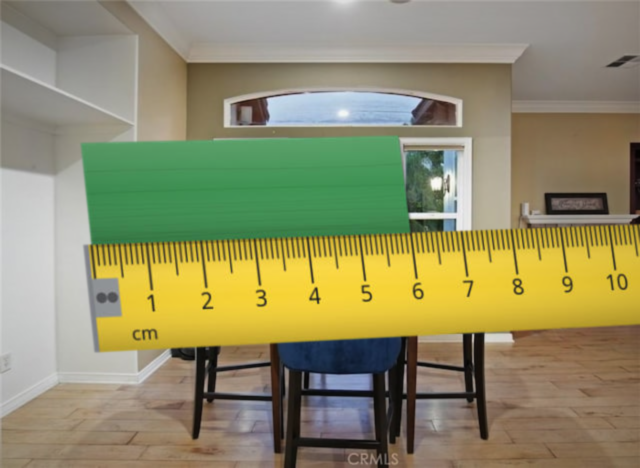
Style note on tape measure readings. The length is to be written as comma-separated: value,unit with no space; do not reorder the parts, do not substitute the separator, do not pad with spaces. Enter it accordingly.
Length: 6,cm
